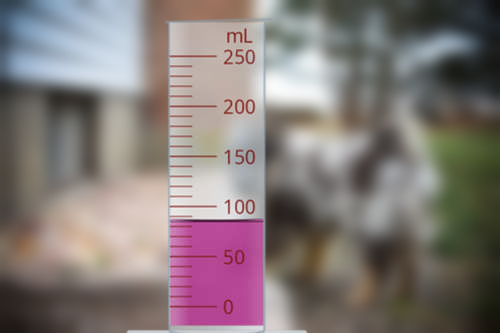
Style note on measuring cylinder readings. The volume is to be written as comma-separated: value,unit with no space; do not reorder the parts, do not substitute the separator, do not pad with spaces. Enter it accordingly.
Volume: 85,mL
